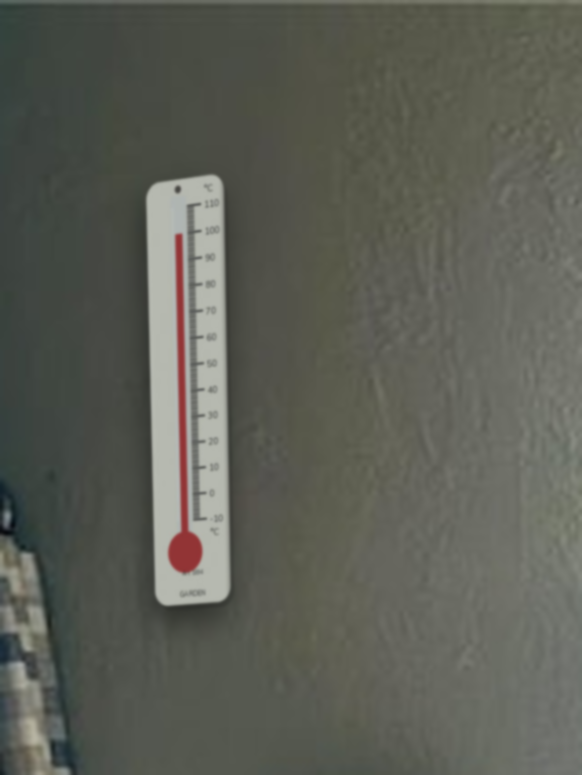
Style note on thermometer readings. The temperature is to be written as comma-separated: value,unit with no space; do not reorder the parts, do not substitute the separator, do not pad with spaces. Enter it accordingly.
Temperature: 100,°C
